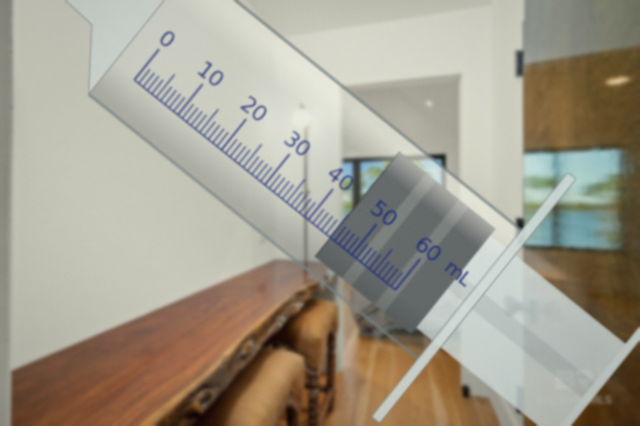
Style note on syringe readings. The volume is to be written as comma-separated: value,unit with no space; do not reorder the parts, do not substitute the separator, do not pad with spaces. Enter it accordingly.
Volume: 45,mL
